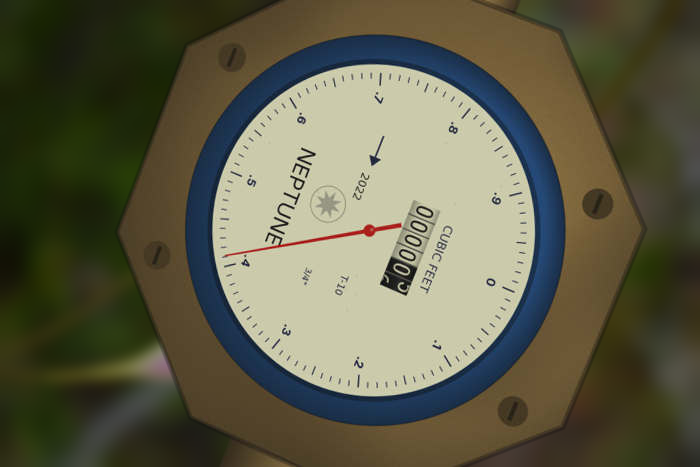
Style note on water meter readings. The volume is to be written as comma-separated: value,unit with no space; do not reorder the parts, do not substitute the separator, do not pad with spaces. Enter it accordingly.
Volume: 5.41,ft³
